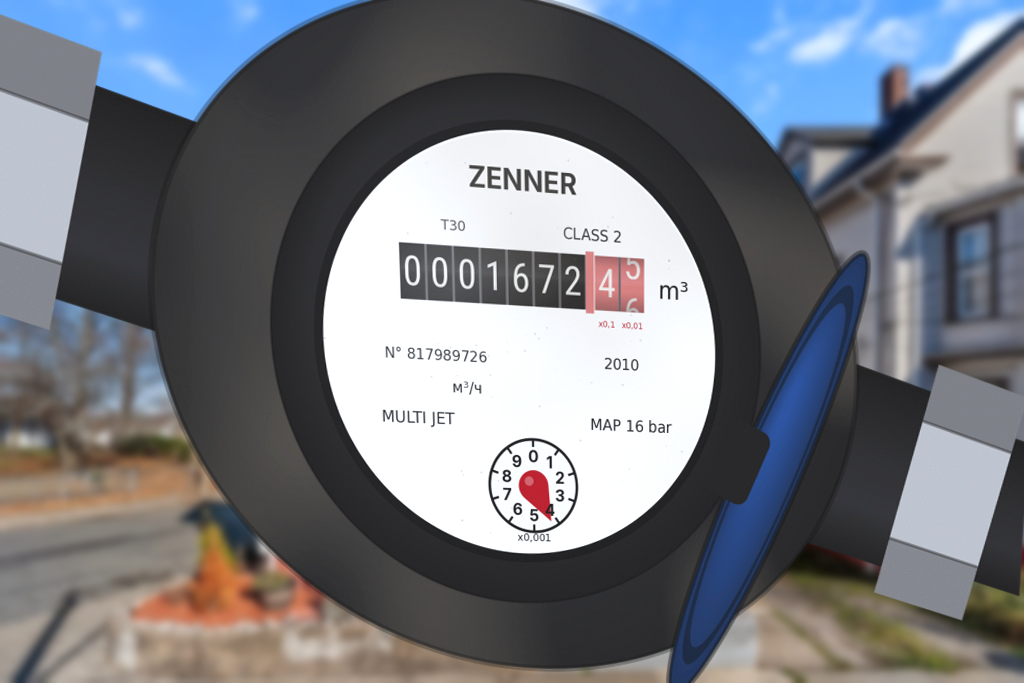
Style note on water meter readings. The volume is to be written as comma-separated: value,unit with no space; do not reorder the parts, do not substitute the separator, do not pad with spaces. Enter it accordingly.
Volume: 1672.454,m³
